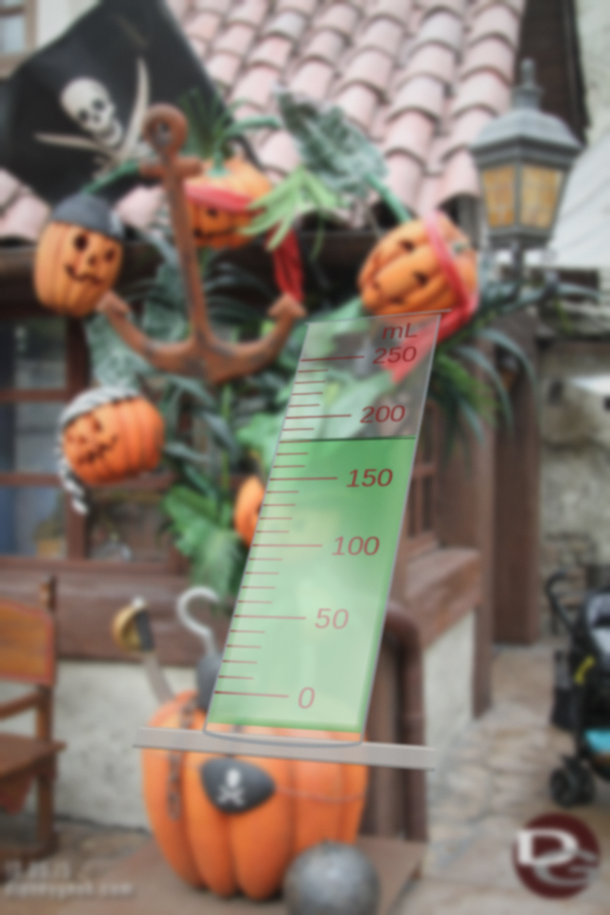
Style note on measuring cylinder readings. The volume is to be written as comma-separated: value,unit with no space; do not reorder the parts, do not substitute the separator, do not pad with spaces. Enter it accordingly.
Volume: 180,mL
